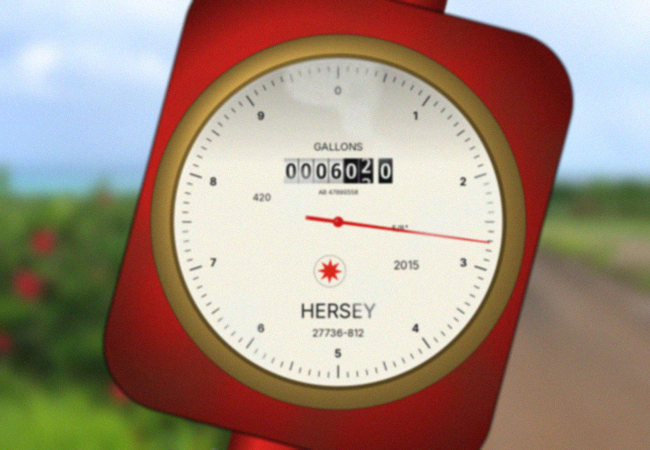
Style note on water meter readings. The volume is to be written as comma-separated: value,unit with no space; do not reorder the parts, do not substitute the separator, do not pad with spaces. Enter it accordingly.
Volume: 6022.7,gal
